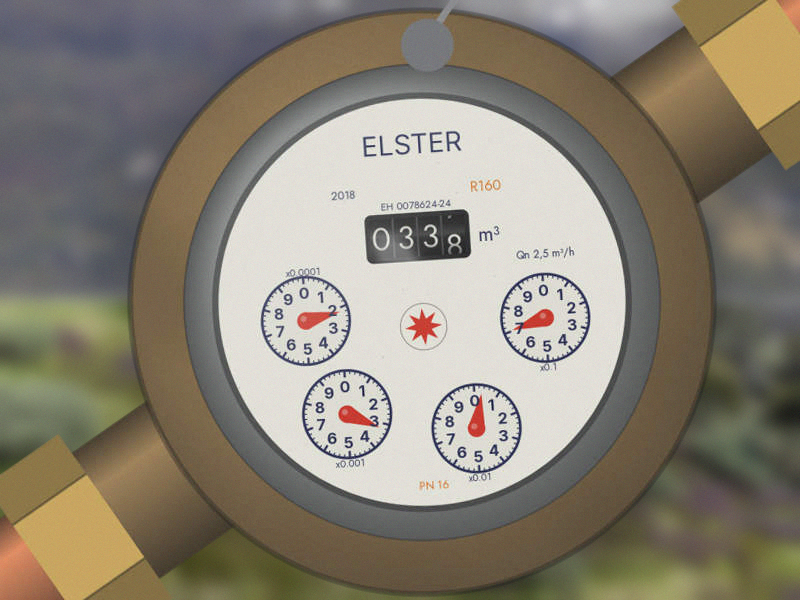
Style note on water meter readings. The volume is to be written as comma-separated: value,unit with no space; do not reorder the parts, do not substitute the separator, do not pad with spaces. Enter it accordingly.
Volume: 337.7032,m³
